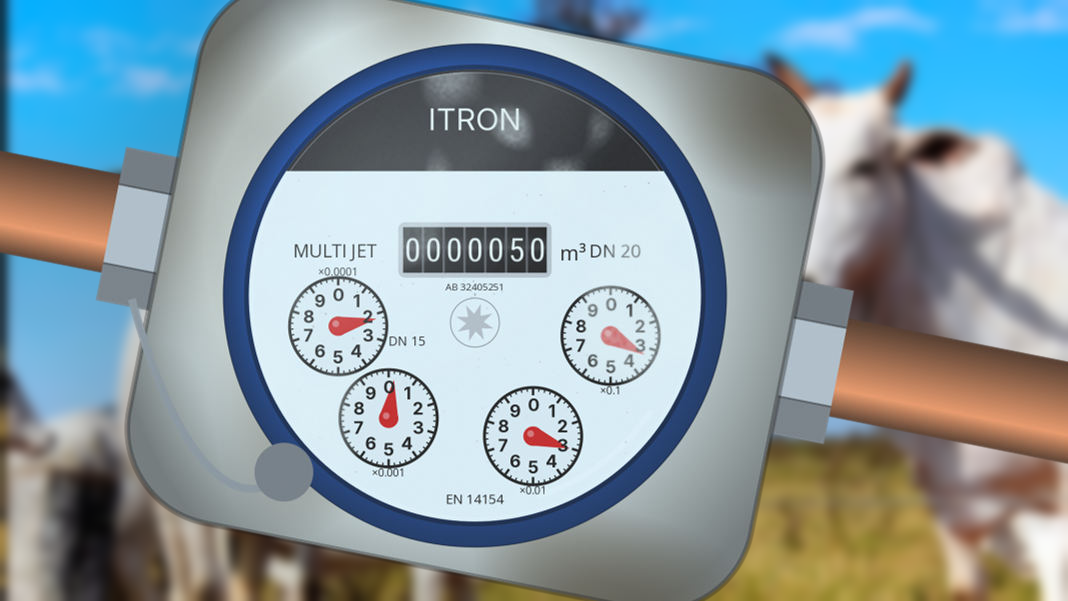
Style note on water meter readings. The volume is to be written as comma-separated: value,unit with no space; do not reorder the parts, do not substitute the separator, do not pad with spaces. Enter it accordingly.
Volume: 50.3302,m³
